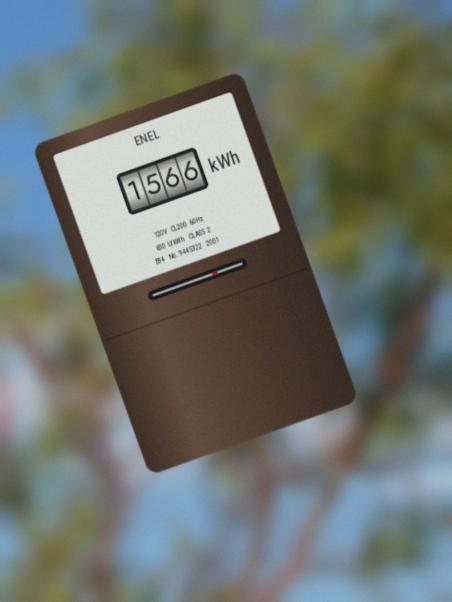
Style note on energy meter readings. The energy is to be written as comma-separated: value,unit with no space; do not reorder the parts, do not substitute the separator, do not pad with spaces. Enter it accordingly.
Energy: 1566,kWh
